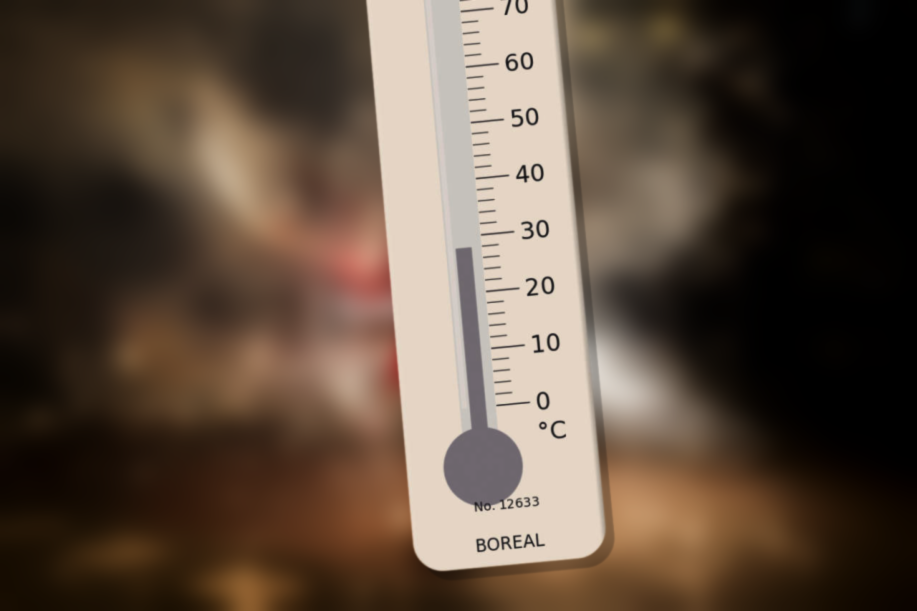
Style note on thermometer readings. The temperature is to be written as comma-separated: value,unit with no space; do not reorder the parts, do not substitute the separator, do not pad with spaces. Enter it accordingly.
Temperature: 28,°C
